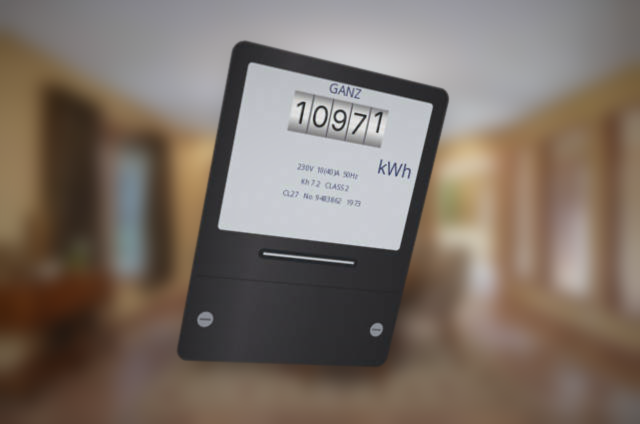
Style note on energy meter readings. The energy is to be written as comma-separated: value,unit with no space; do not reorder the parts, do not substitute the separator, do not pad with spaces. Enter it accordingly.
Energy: 10971,kWh
